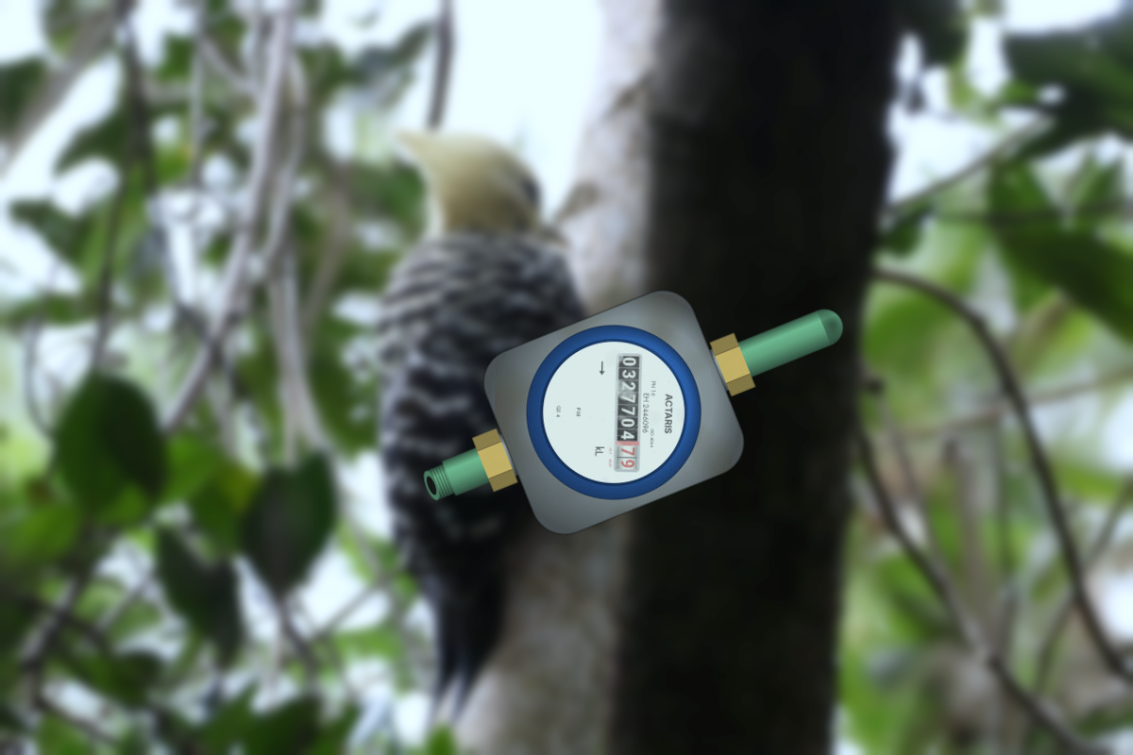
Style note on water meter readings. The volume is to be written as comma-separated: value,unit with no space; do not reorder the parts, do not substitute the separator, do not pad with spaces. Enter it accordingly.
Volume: 327704.79,kL
